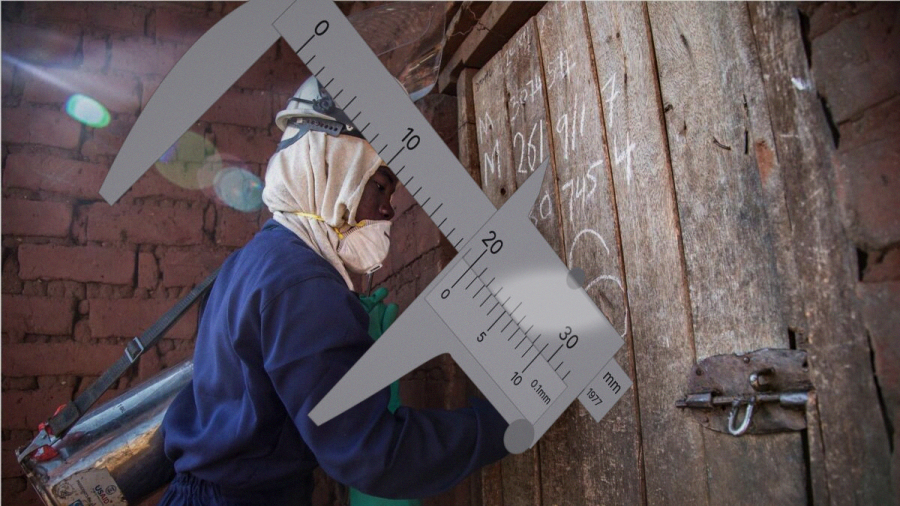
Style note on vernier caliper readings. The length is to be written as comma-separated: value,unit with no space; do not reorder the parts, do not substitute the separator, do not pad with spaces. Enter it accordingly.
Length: 20.0,mm
